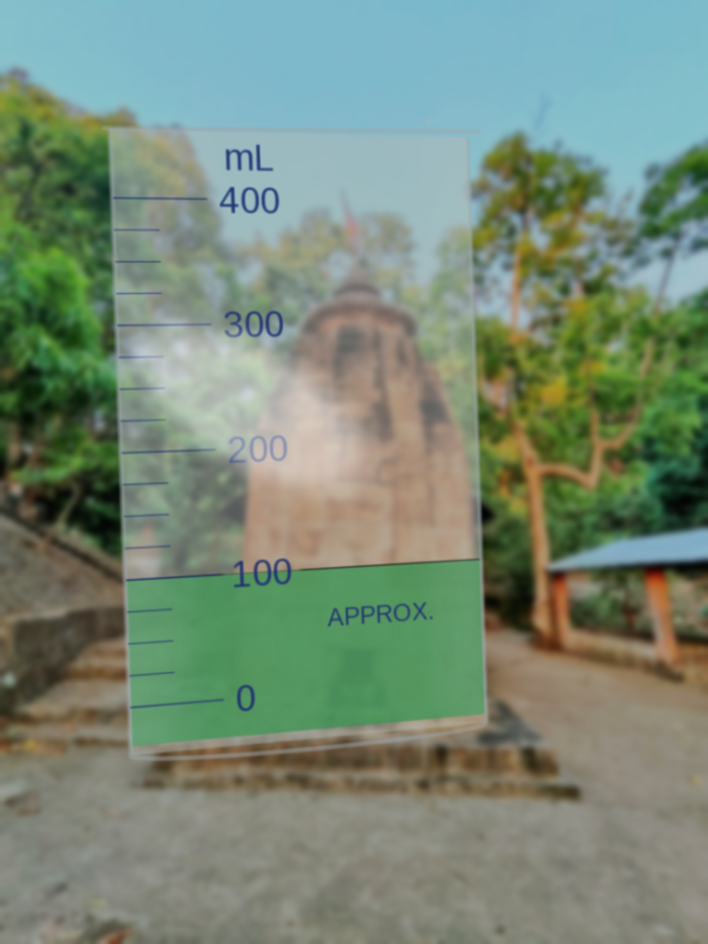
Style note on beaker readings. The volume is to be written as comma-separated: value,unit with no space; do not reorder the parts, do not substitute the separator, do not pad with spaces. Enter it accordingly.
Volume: 100,mL
